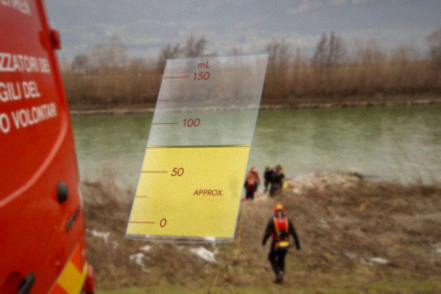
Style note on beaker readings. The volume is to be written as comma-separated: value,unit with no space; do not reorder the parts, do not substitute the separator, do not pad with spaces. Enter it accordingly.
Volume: 75,mL
